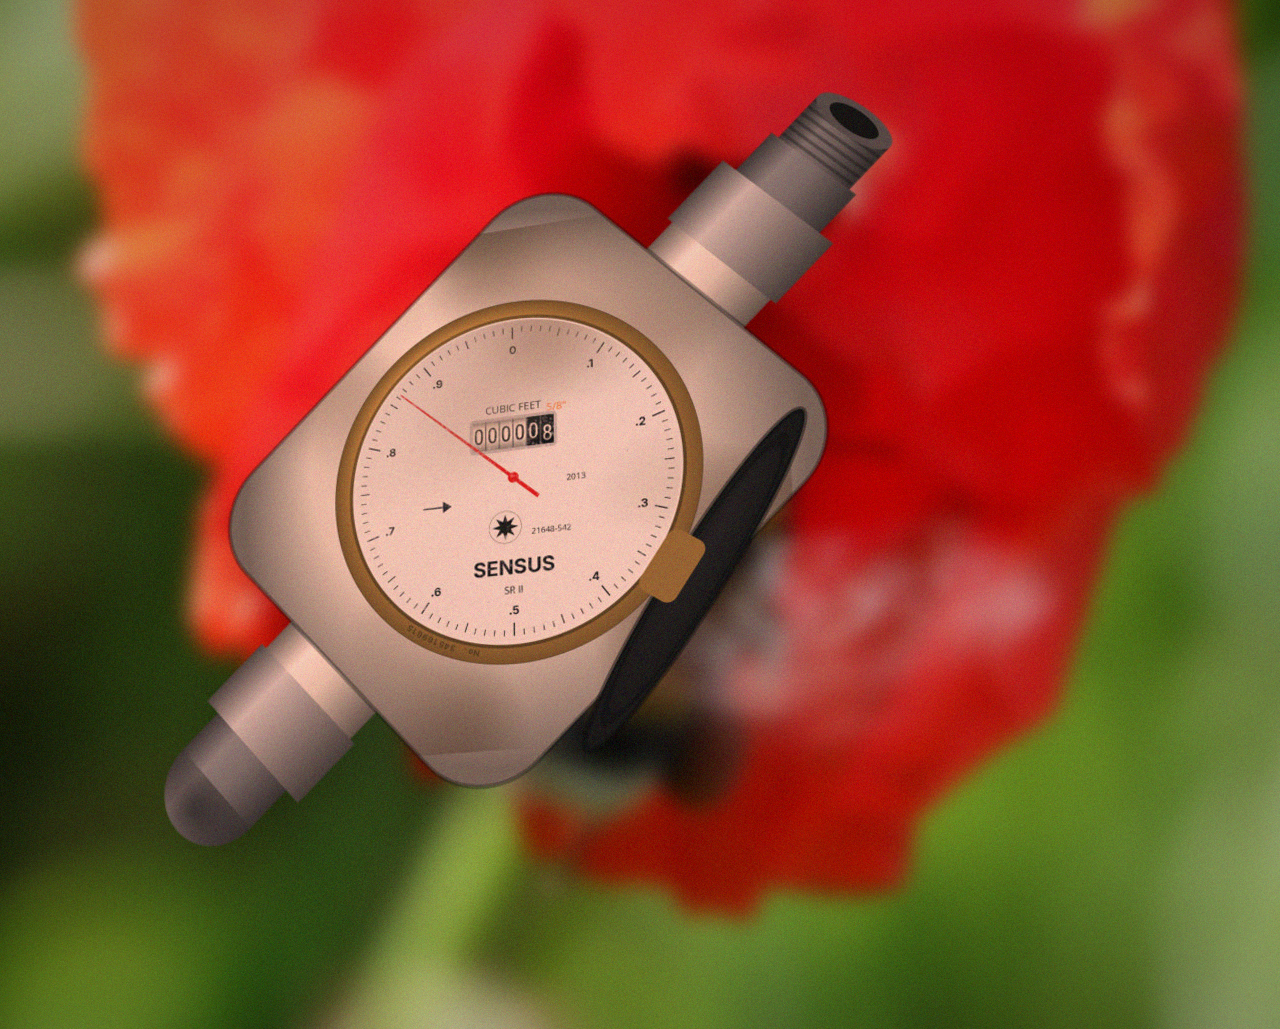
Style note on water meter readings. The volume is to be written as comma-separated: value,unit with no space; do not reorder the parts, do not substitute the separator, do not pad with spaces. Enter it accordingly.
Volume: 7.86,ft³
